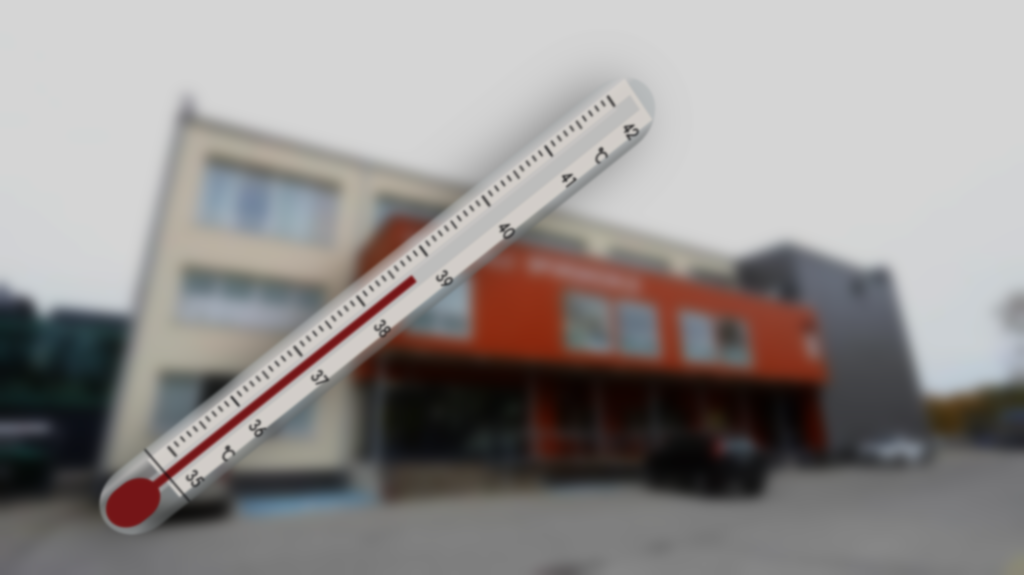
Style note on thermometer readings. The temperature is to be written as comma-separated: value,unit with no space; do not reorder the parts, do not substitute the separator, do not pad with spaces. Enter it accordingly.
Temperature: 38.7,°C
